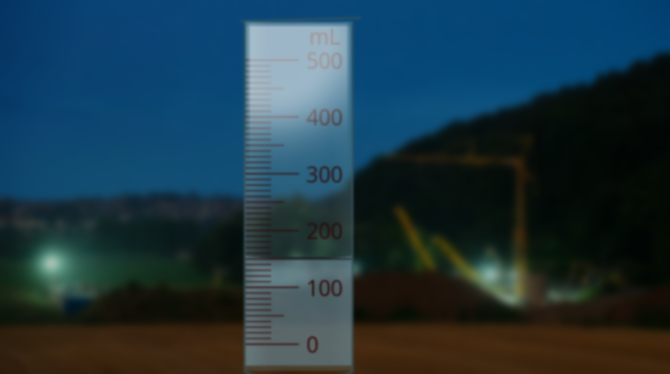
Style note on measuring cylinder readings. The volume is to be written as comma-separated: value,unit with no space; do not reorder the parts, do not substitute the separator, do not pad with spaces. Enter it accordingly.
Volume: 150,mL
